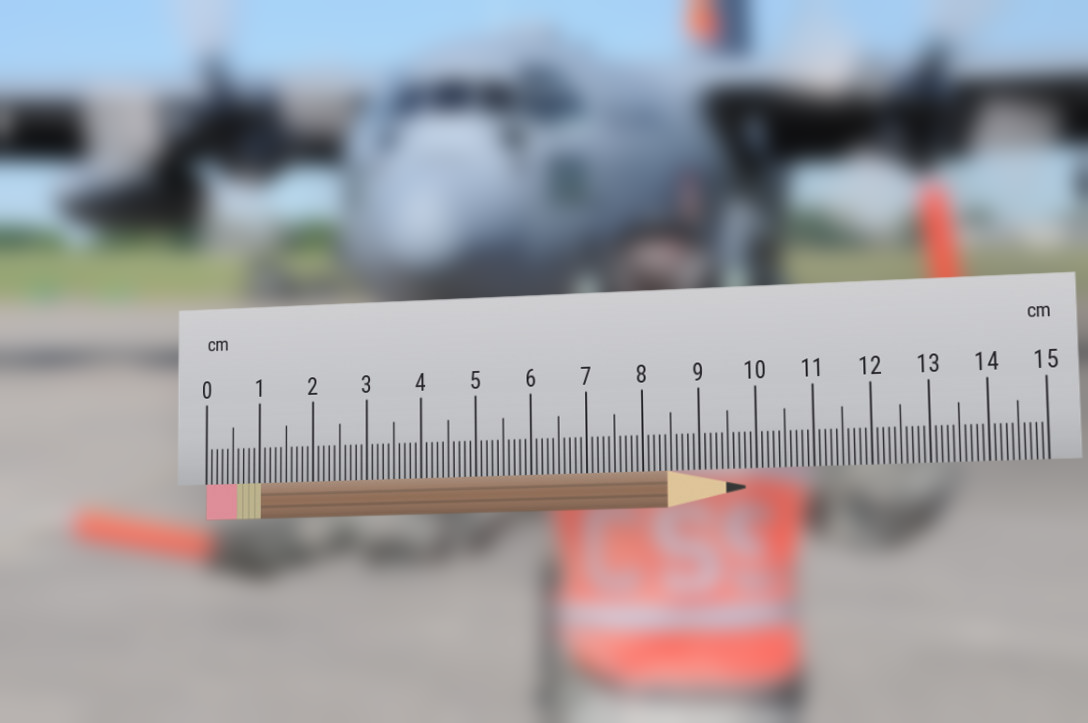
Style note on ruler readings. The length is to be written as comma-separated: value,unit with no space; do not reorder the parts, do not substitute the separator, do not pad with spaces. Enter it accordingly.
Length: 9.8,cm
